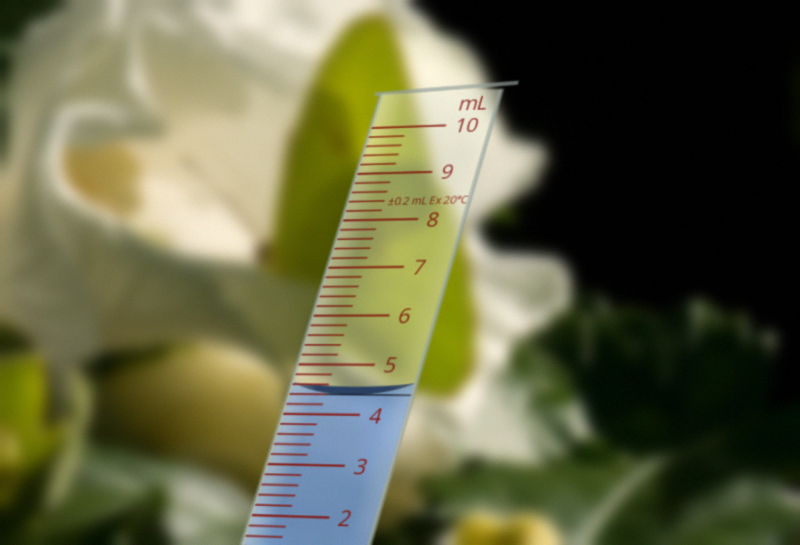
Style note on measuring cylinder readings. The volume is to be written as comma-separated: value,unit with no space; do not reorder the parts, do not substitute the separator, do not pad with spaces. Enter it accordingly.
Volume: 4.4,mL
